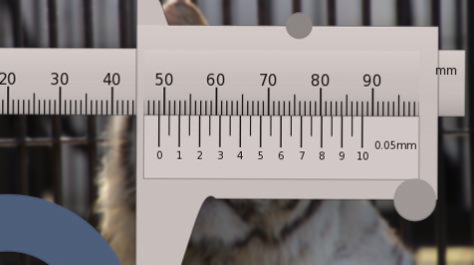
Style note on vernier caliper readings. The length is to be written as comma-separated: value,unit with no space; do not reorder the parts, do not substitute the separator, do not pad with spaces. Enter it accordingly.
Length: 49.0,mm
